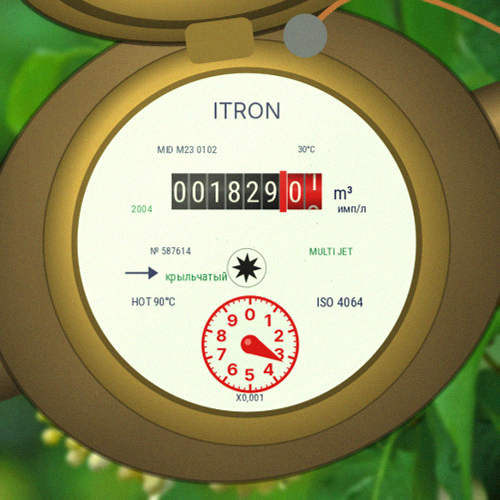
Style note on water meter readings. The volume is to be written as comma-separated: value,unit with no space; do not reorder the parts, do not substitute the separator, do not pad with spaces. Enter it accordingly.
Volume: 1829.013,m³
